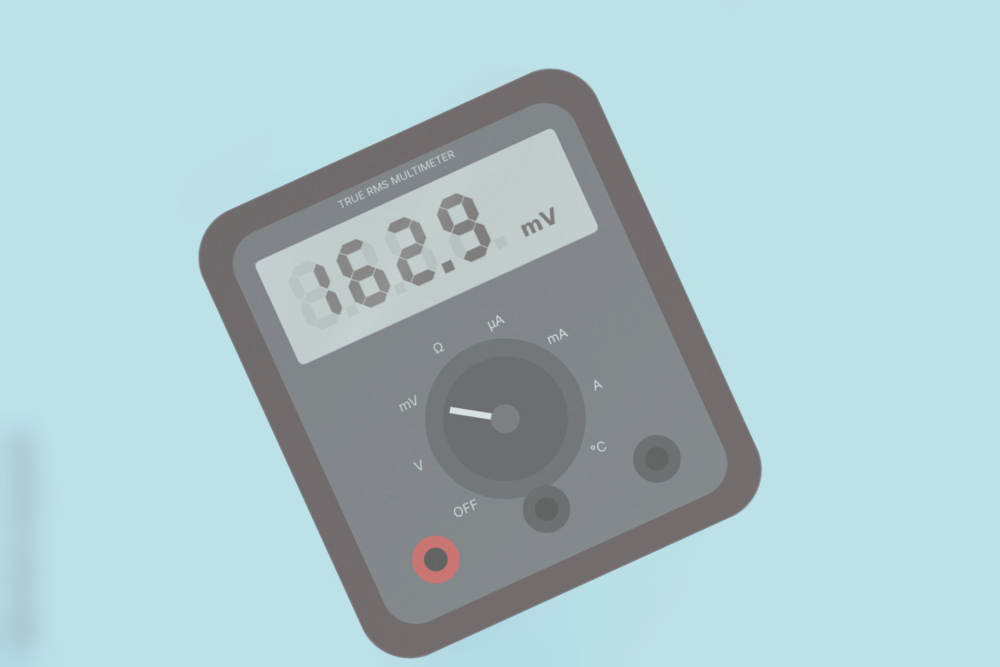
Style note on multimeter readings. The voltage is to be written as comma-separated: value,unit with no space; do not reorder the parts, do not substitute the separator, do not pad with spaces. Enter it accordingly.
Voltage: 162.9,mV
